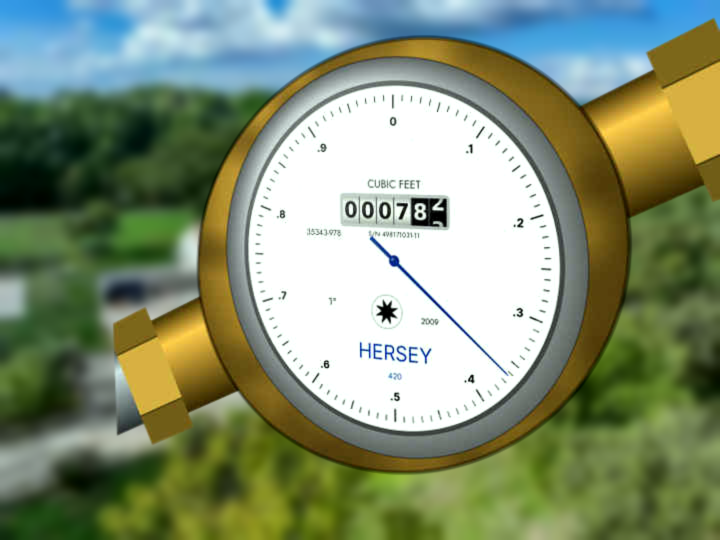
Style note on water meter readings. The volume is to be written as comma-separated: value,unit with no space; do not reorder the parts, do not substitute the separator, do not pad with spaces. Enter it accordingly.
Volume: 782.36,ft³
